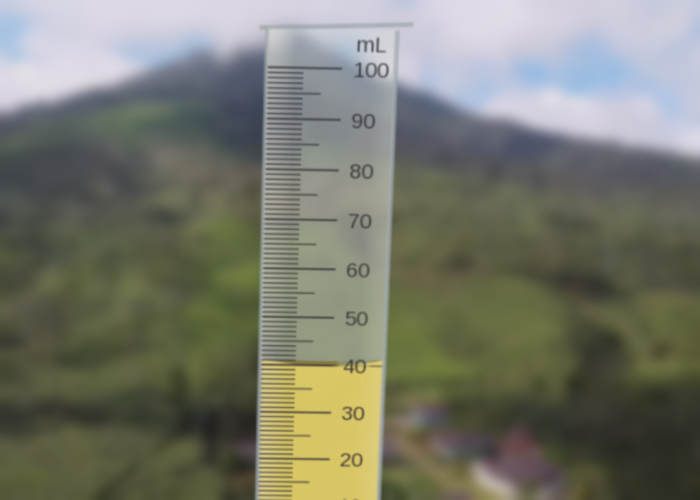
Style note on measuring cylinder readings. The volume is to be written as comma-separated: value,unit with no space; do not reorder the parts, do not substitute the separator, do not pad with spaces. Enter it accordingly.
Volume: 40,mL
